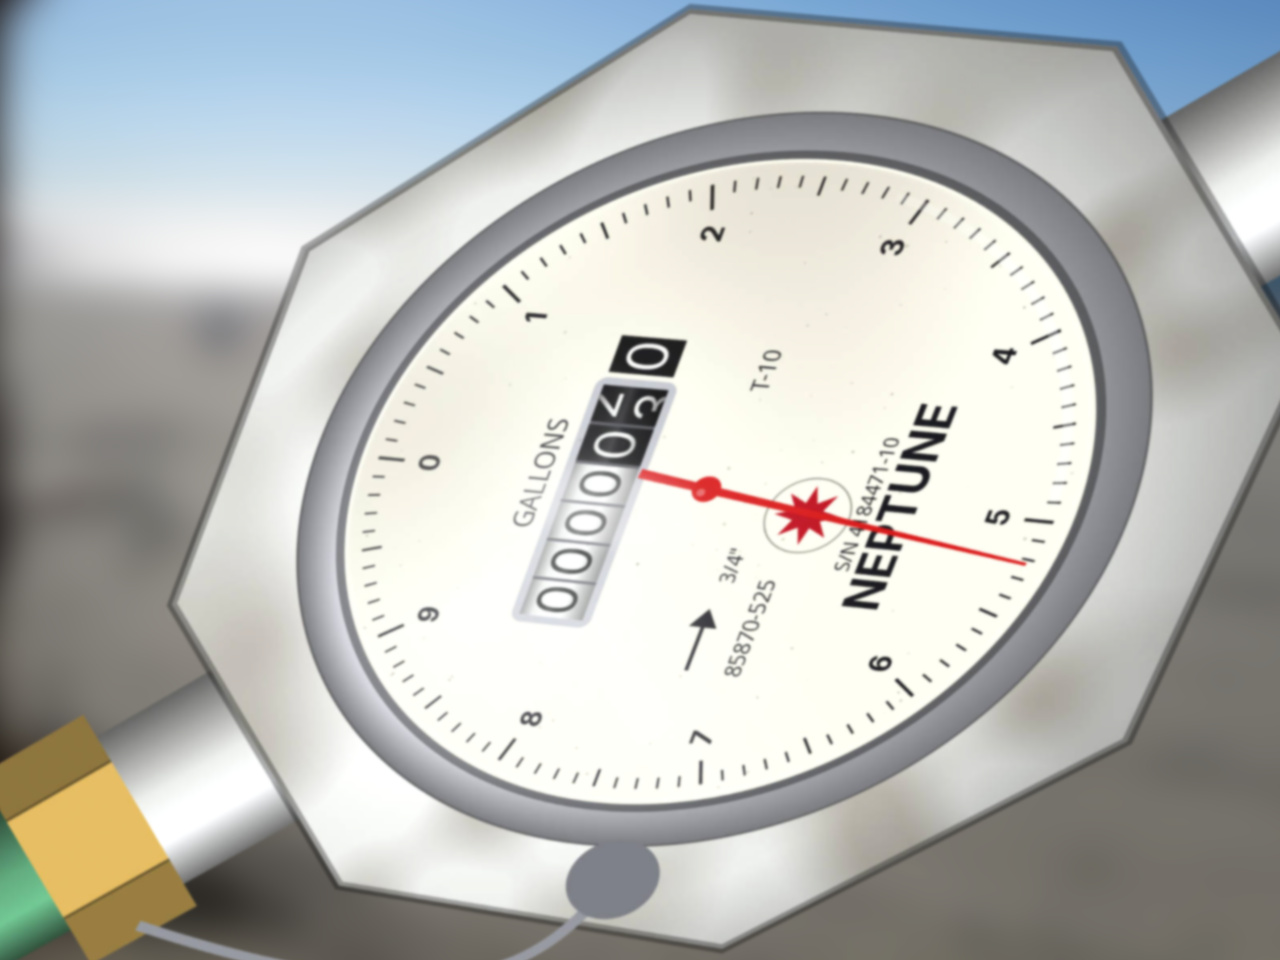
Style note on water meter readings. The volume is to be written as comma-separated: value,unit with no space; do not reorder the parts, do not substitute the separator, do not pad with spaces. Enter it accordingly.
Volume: 25.2,gal
